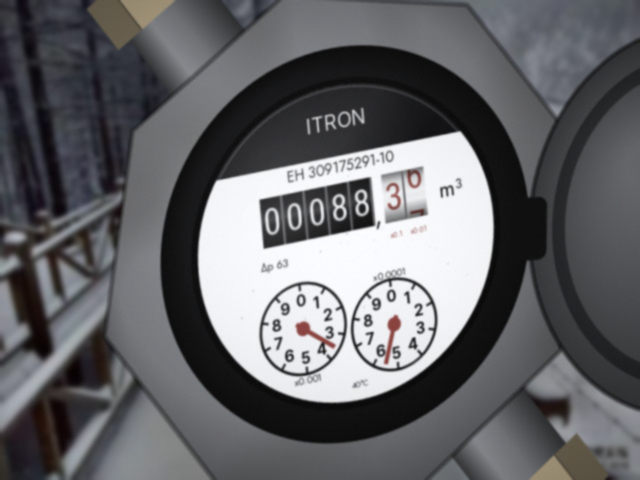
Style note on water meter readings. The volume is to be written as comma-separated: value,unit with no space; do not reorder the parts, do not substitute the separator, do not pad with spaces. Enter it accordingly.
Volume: 88.3635,m³
